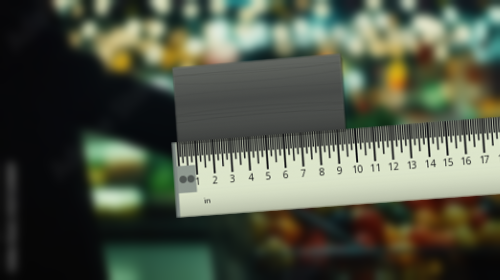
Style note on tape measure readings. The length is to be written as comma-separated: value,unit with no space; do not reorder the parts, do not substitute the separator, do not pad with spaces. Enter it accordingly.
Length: 9.5,in
